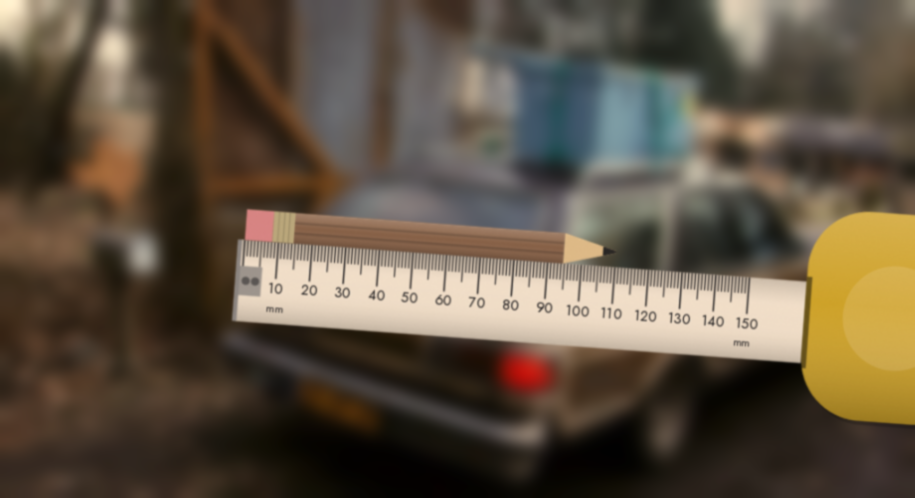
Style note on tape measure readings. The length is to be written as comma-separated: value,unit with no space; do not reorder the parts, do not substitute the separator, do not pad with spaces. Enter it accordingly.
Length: 110,mm
